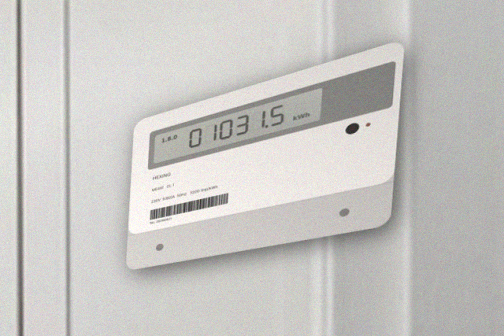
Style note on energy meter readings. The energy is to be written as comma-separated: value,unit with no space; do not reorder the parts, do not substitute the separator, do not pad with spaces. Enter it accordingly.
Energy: 1031.5,kWh
